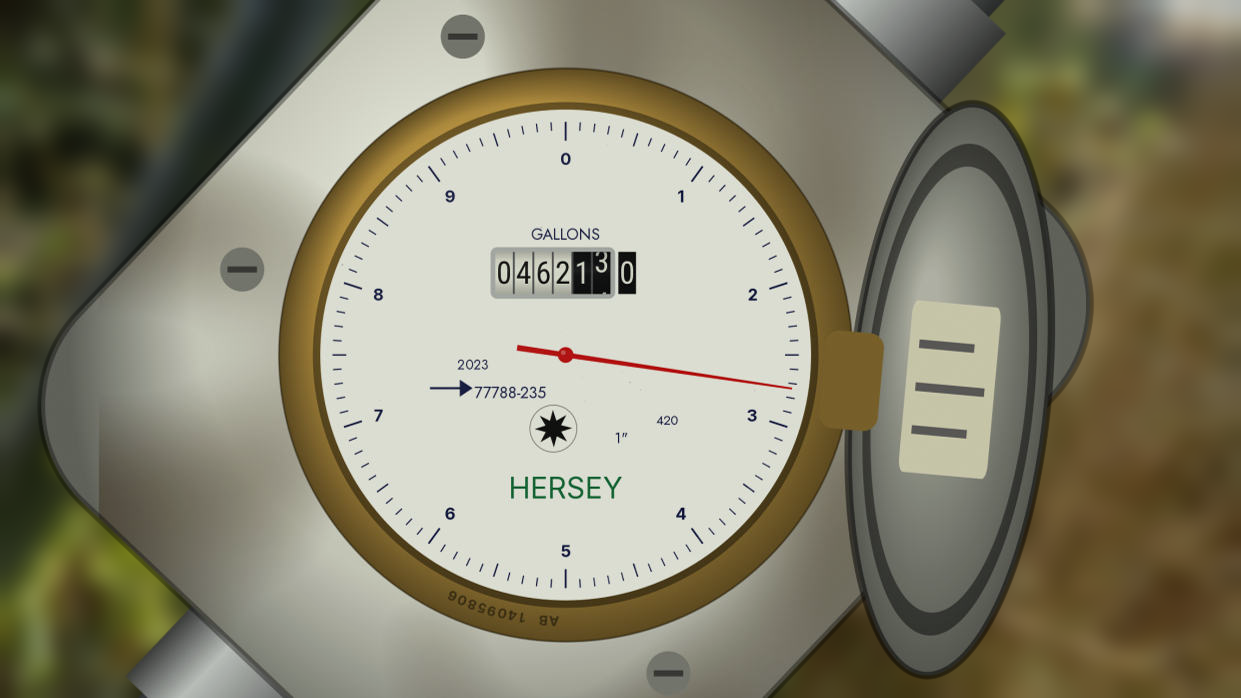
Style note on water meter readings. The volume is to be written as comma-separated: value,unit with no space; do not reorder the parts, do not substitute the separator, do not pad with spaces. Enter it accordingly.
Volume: 462132.7,gal
